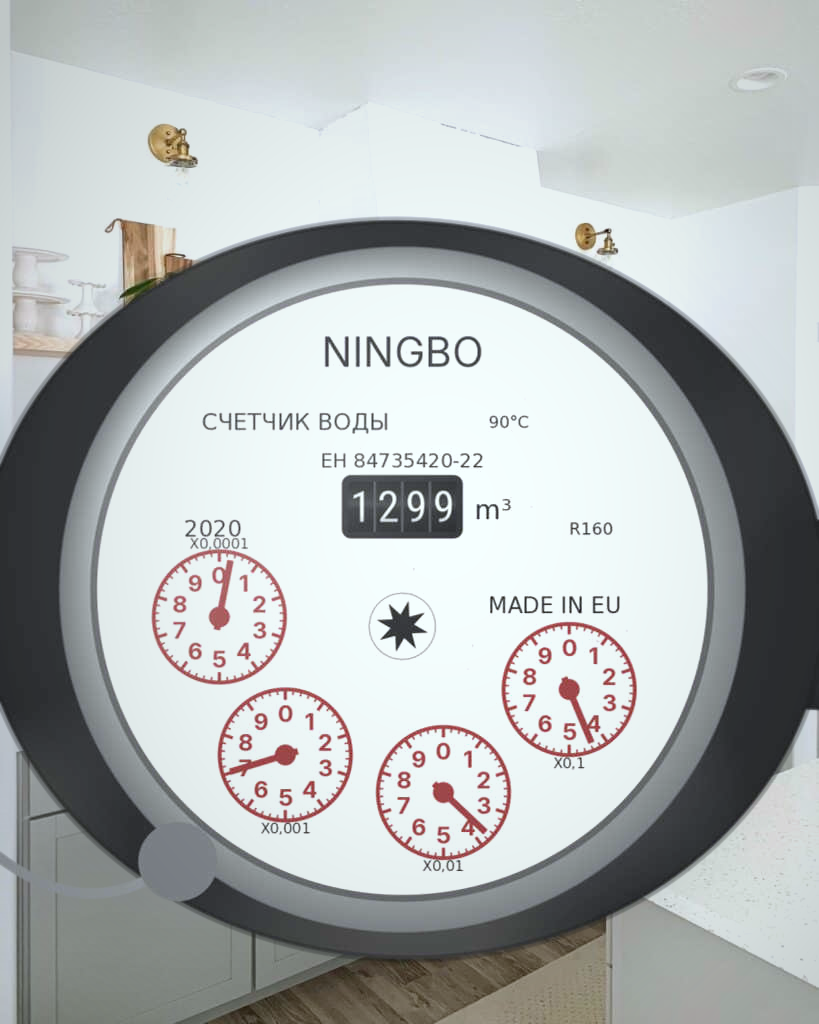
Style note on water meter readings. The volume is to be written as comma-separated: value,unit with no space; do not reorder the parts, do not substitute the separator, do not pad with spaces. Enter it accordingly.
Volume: 1299.4370,m³
